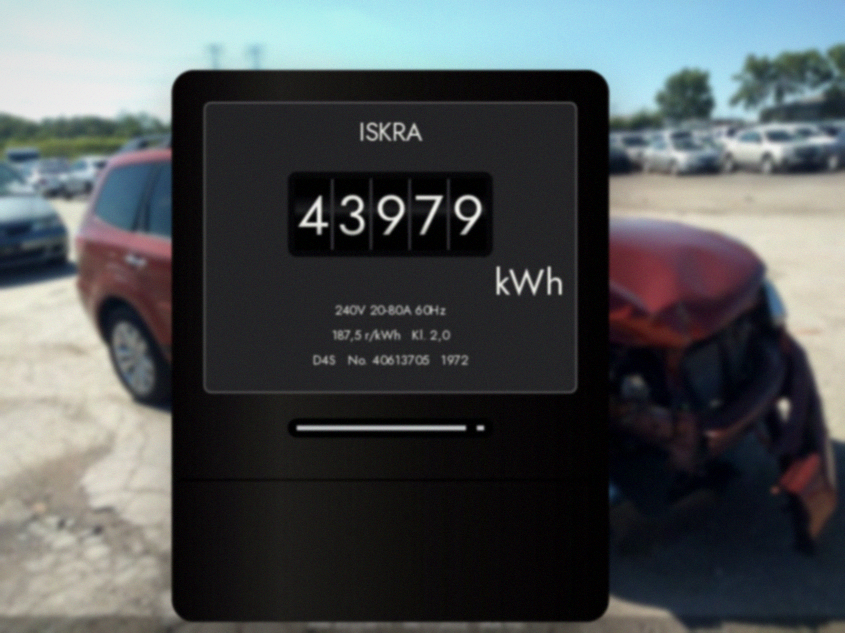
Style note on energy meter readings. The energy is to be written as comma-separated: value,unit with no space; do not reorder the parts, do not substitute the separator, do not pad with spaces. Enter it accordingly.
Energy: 43979,kWh
